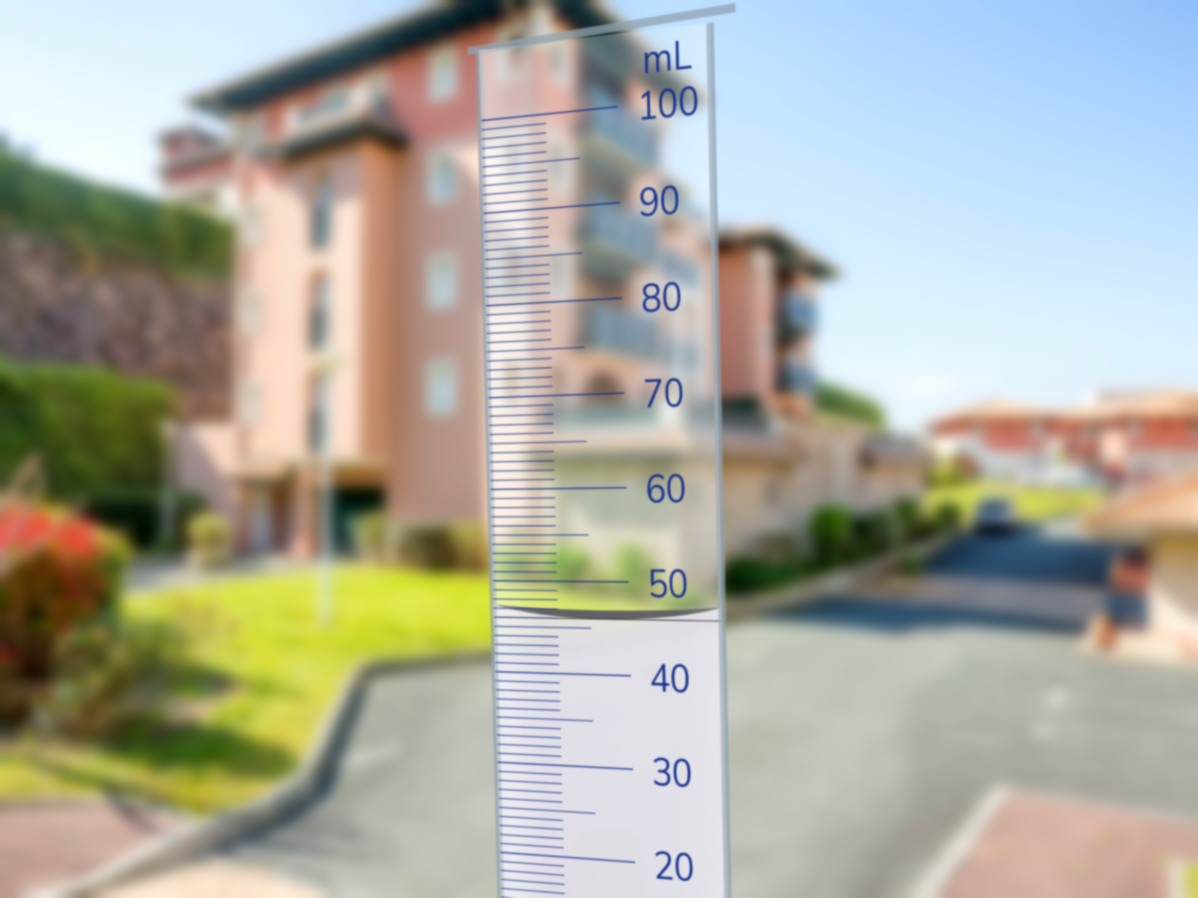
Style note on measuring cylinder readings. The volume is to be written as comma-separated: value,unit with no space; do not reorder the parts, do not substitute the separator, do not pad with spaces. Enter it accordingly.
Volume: 46,mL
